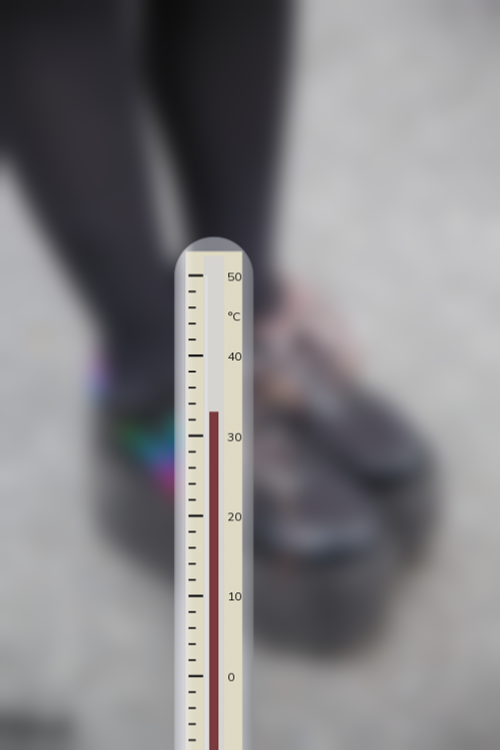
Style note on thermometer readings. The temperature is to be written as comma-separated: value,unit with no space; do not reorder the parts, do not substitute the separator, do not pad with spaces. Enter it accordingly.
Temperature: 33,°C
